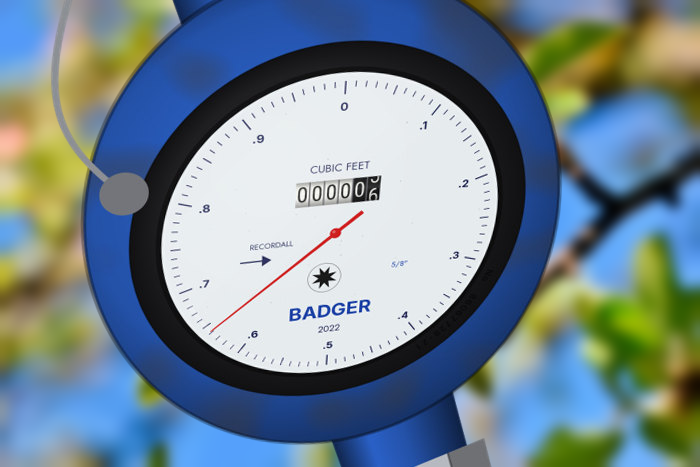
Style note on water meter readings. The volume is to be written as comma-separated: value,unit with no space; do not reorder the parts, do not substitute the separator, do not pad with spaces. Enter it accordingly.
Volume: 5.64,ft³
